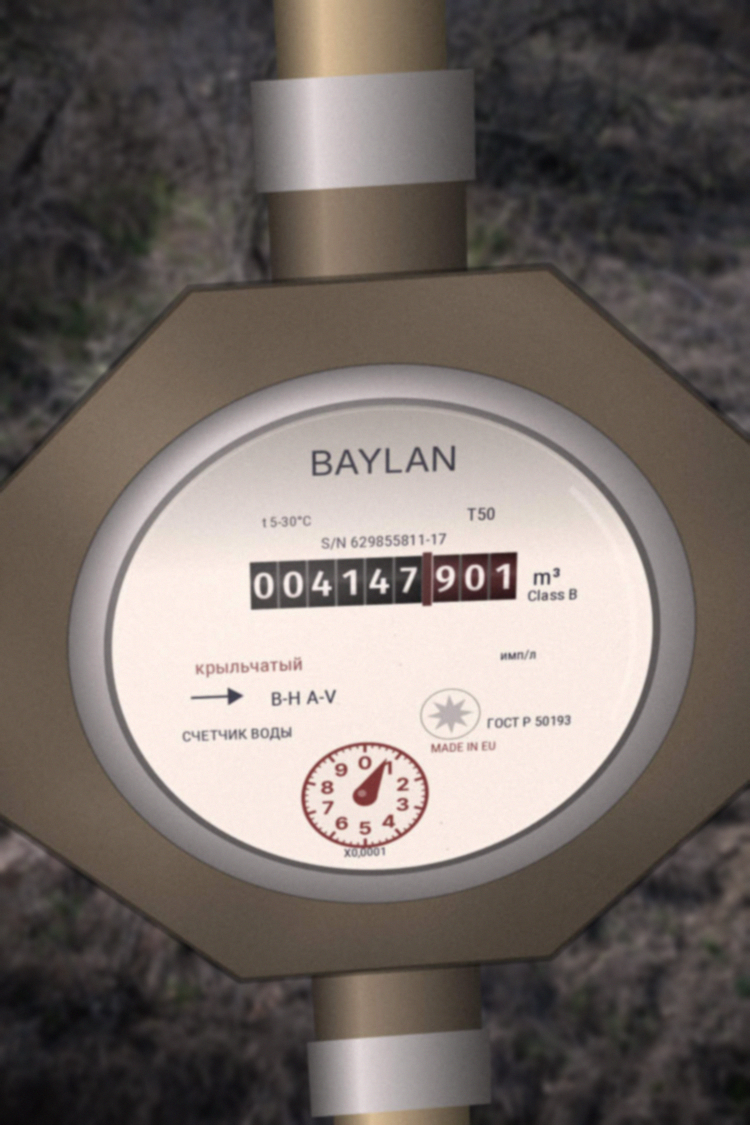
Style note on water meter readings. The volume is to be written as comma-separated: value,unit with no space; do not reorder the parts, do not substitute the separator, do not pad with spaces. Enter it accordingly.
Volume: 4147.9010,m³
